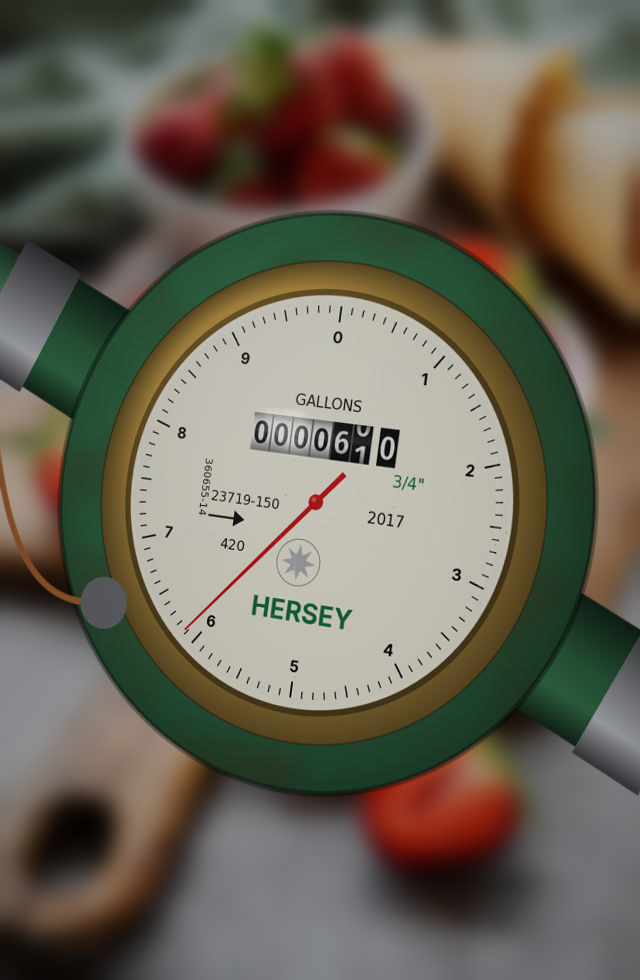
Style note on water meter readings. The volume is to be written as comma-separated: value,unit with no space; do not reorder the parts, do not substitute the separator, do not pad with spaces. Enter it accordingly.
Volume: 606.1,gal
